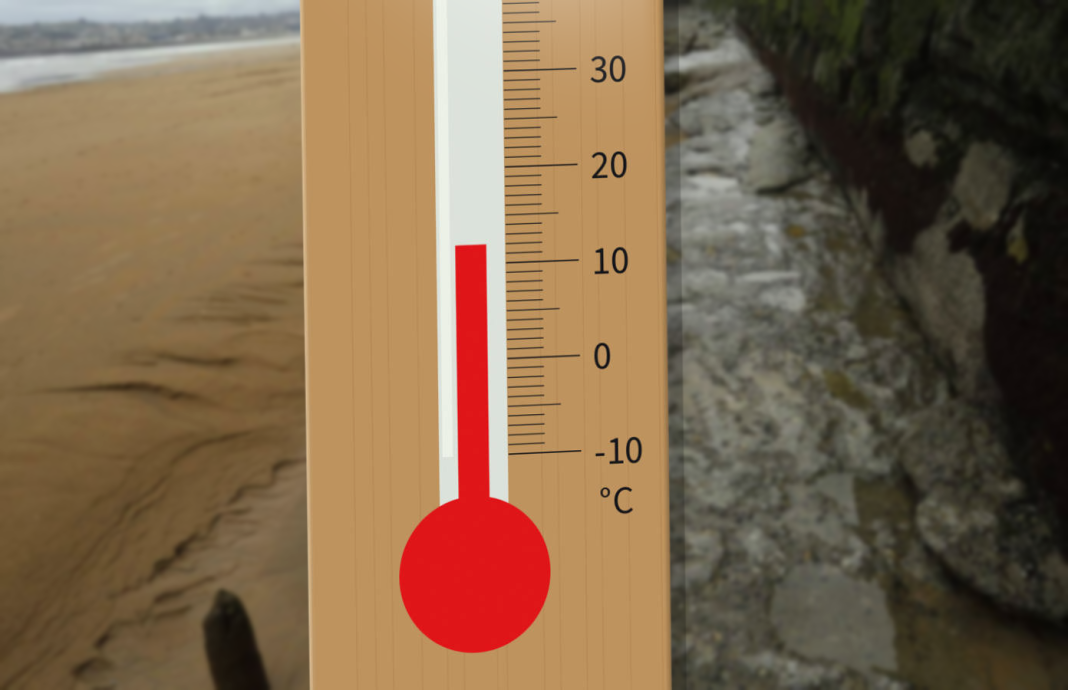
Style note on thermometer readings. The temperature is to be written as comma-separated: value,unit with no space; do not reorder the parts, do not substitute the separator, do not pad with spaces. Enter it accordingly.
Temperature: 12,°C
